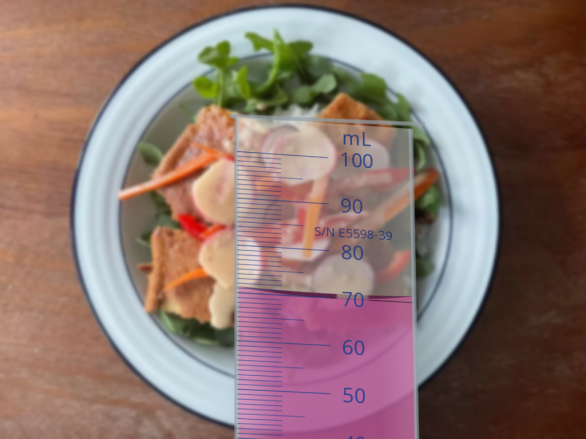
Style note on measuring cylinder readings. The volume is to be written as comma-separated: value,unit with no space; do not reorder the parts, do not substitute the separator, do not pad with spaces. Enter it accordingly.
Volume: 70,mL
